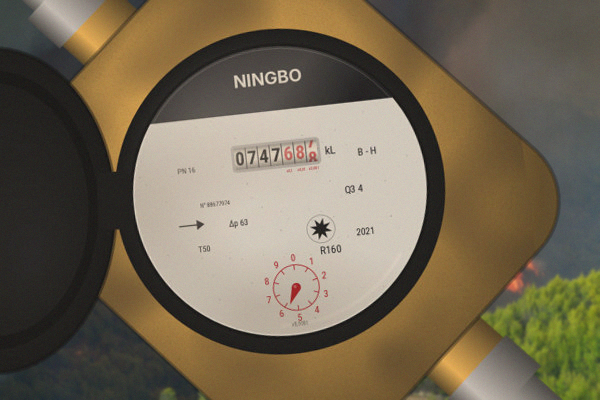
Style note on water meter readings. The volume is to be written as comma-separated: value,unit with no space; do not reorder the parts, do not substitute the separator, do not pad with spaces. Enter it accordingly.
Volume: 747.6875,kL
